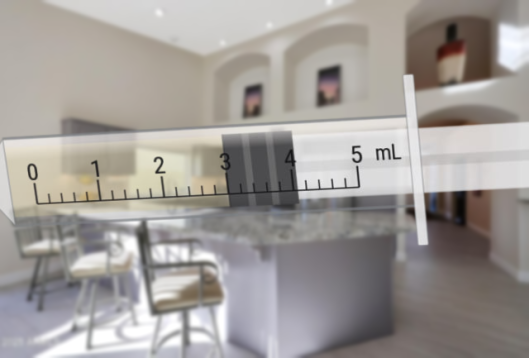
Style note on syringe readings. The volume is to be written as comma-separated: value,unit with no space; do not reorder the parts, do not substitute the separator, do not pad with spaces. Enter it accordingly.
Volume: 3,mL
